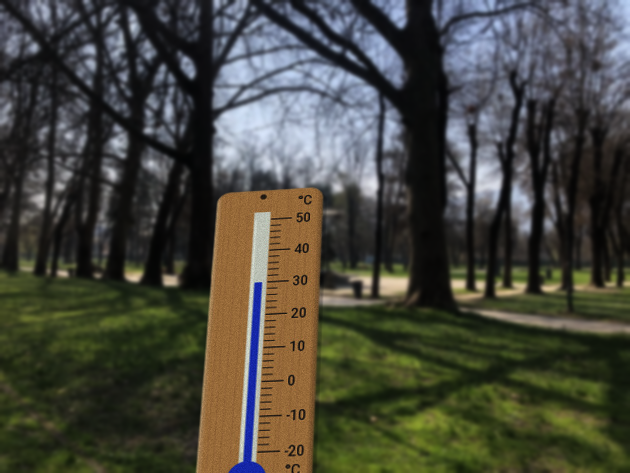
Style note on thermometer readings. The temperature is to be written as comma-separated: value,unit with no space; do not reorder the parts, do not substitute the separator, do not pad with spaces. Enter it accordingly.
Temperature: 30,°C
